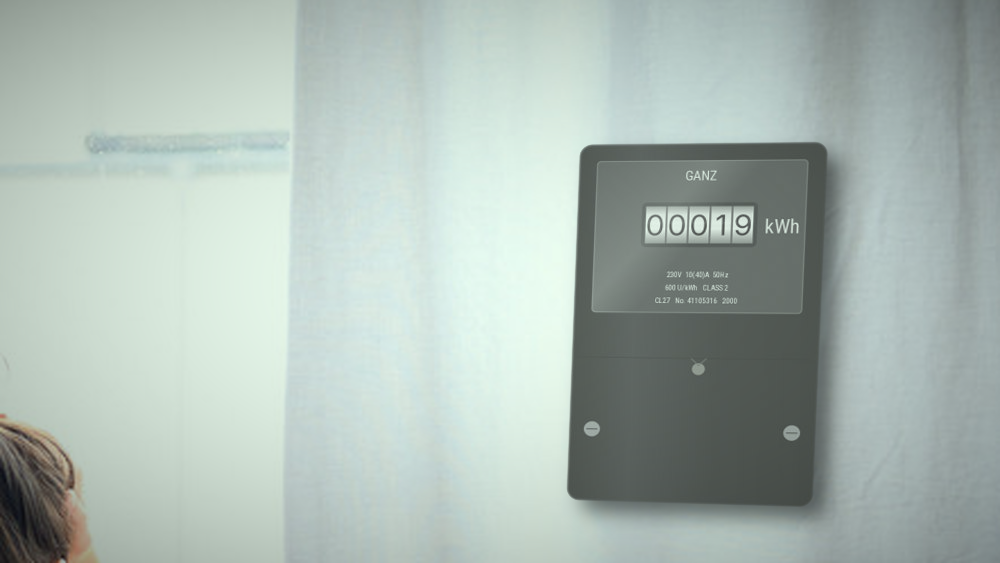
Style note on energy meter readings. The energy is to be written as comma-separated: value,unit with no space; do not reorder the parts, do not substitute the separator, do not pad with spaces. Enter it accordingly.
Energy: 19,kWh
